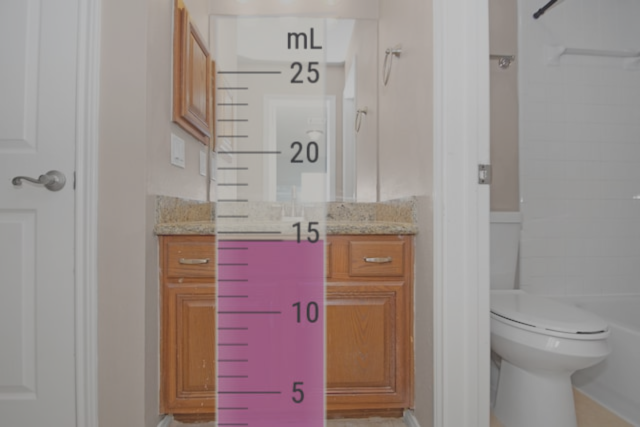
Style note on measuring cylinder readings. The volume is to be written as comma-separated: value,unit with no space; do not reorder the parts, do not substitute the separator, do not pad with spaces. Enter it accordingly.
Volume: 14.5,mL
